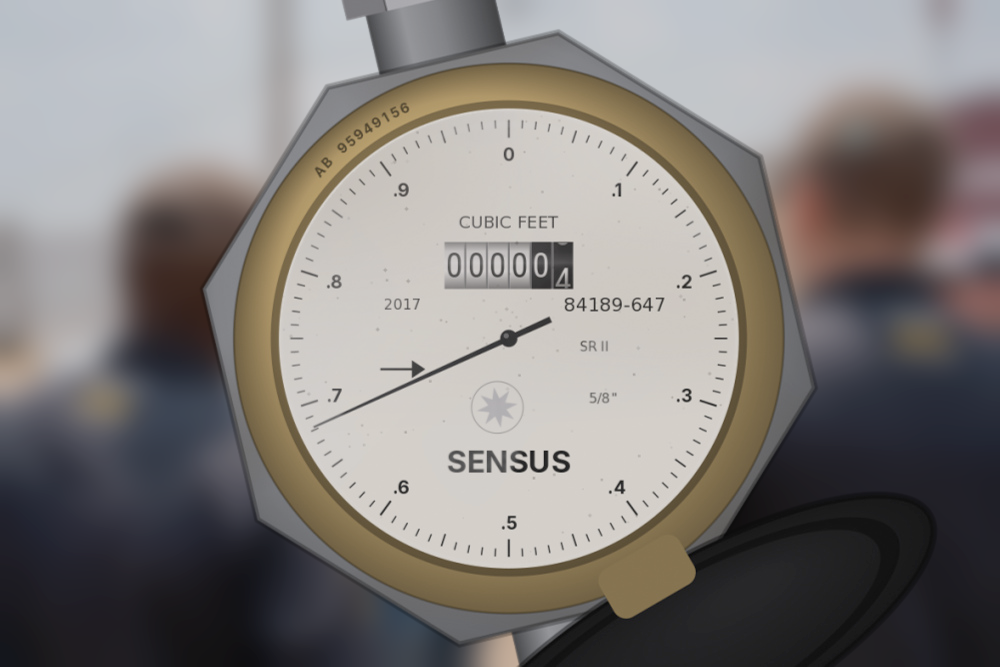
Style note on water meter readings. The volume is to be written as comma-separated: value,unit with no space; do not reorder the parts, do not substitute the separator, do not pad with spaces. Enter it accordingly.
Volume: 3.68,ft³
